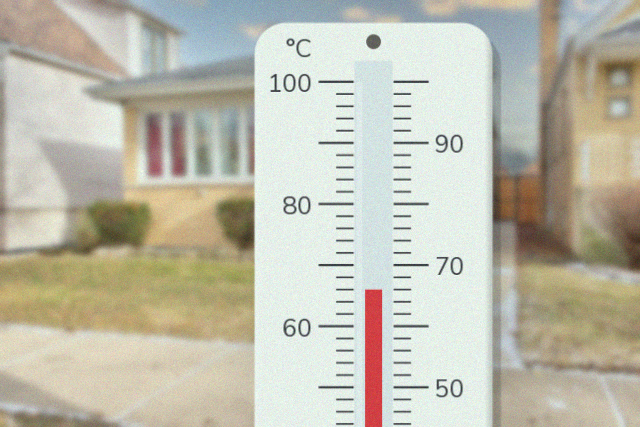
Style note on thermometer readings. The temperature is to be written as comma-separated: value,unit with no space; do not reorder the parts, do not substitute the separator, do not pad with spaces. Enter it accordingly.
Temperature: 66,°C
